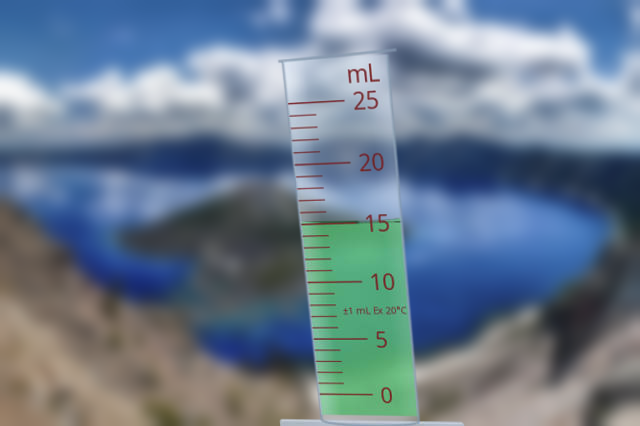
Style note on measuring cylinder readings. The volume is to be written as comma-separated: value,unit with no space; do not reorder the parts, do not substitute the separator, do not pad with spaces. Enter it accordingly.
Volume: 15,mL
